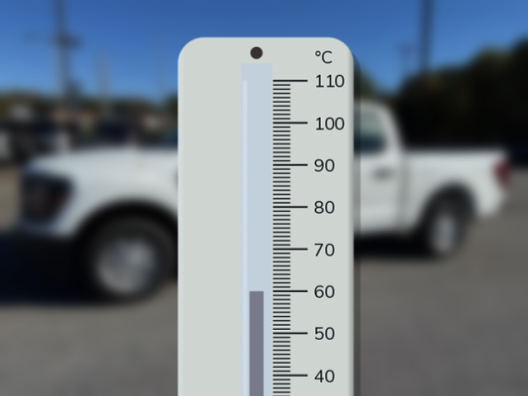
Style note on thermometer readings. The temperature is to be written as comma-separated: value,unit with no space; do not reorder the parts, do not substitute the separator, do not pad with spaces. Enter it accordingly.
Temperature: 60,°C
